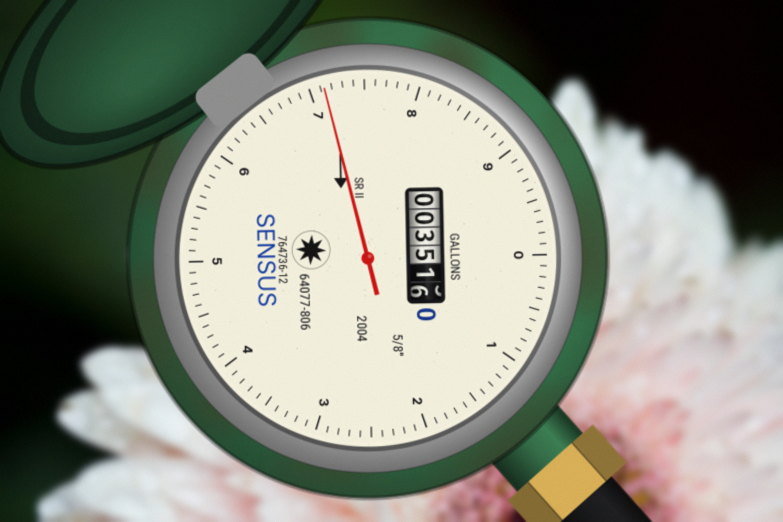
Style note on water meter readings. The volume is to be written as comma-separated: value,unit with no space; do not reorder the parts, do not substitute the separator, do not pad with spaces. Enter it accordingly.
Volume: 35157.1,gal
